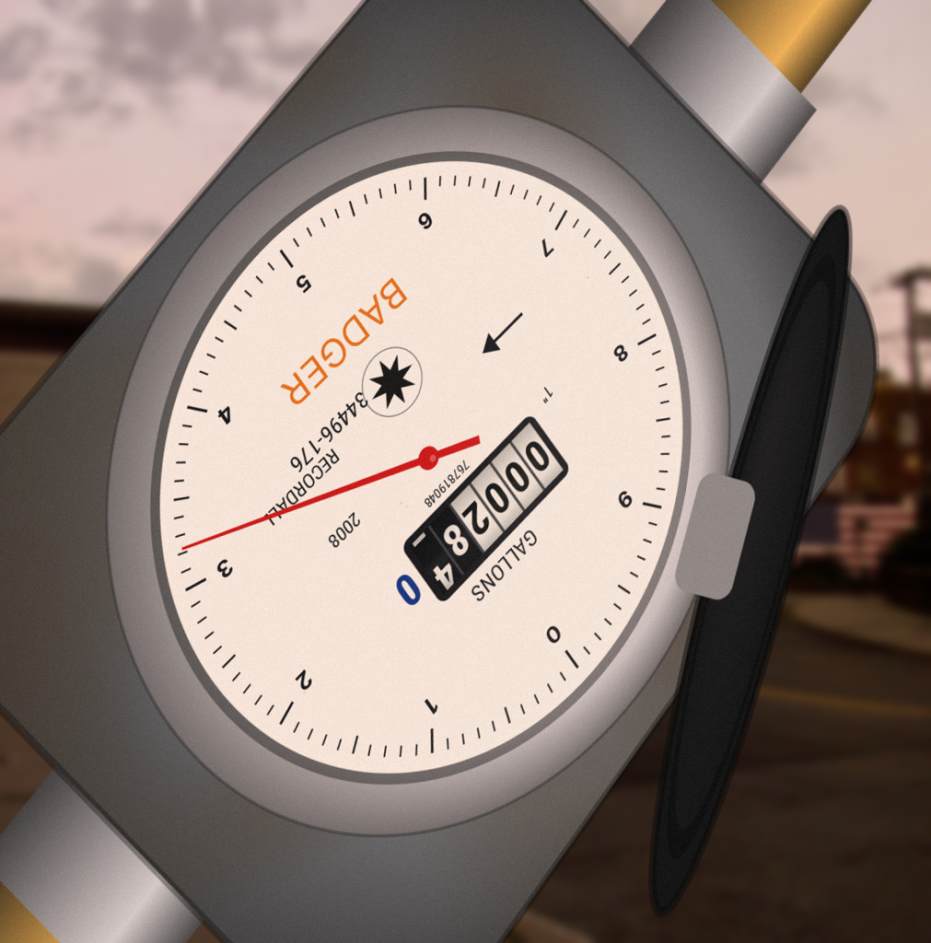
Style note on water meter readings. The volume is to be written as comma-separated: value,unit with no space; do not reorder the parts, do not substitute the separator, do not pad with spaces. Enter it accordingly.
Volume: 2843.2,gal
